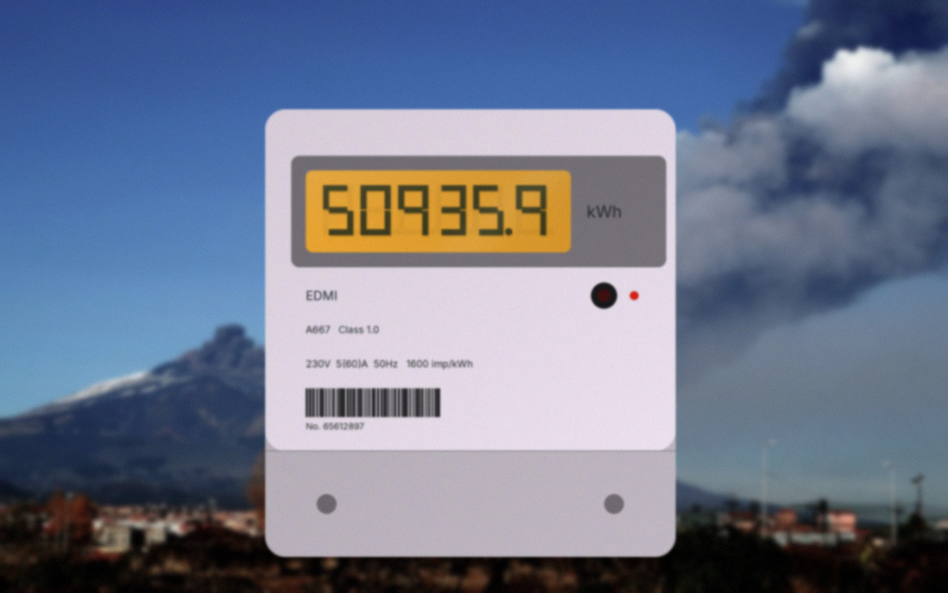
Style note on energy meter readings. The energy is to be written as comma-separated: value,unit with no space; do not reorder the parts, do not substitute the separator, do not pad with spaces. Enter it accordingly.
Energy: 50935.9,kWh
